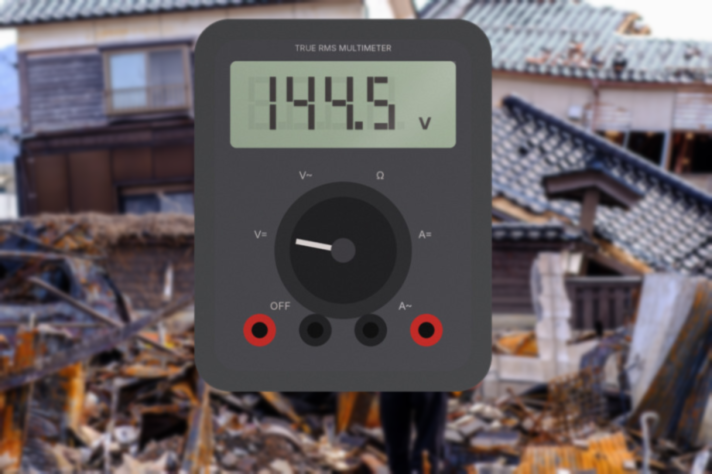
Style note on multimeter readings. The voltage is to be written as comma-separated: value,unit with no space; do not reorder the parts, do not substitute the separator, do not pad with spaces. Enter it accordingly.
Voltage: 144.5,V
